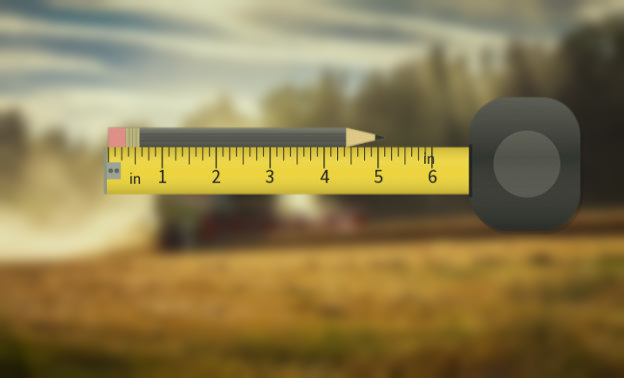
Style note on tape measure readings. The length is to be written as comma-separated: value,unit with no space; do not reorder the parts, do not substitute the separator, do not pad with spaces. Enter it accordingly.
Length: 5.125,in
